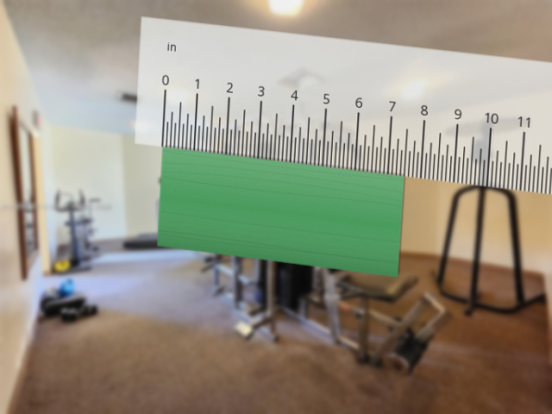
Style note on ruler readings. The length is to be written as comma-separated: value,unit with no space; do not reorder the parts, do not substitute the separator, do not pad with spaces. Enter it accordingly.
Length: 7.5,in
